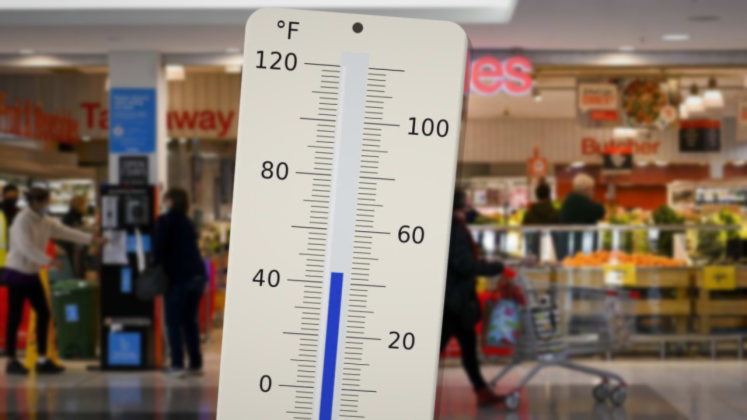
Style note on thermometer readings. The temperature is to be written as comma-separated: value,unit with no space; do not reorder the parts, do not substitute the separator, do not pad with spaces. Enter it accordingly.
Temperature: 44,°F
